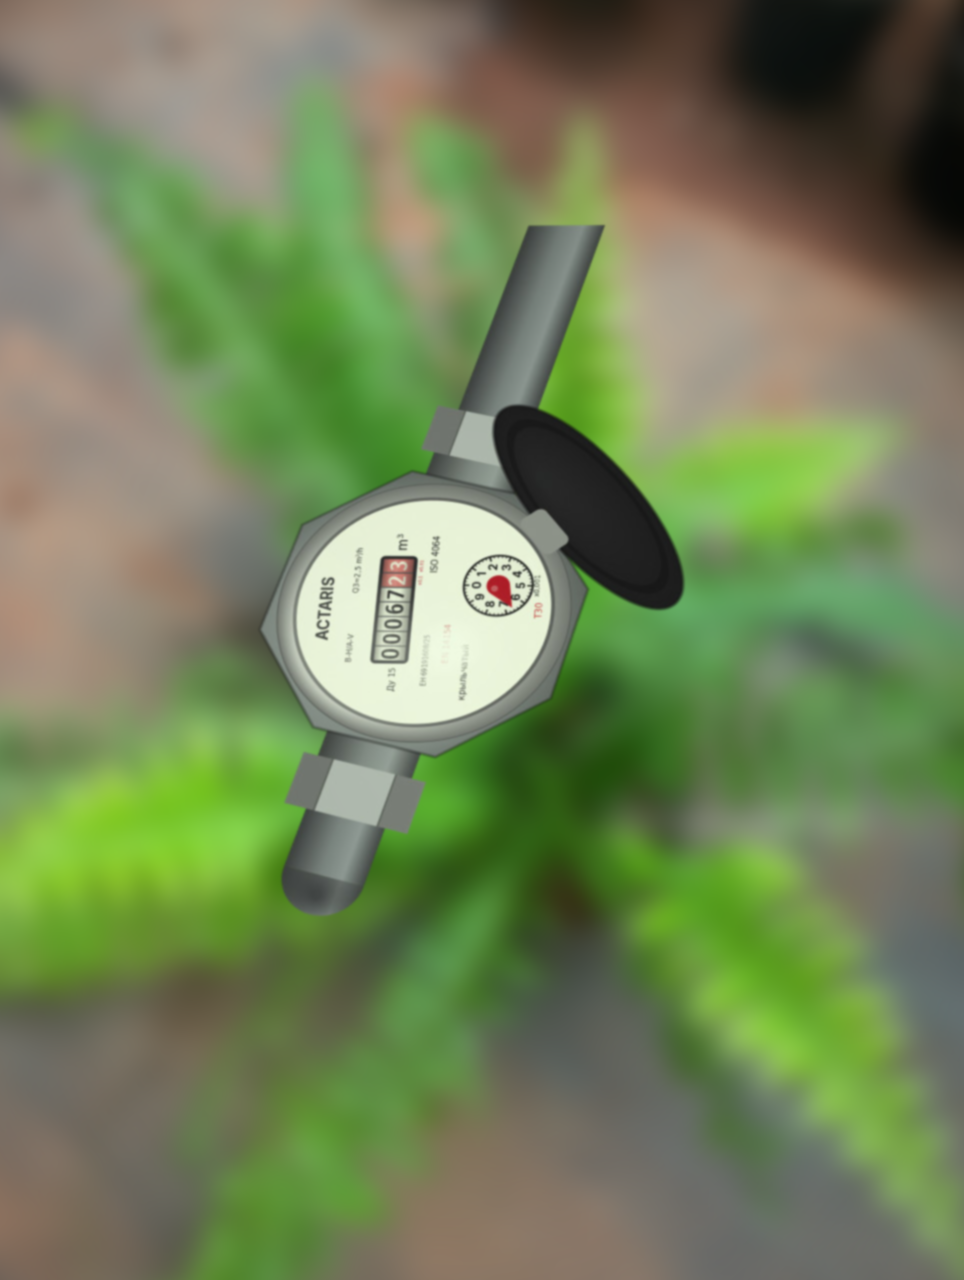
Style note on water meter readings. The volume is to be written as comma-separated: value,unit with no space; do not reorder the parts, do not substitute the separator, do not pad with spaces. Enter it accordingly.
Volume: 67.236,m³
